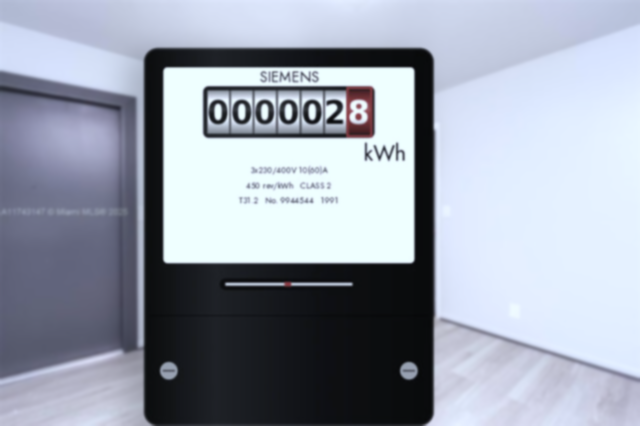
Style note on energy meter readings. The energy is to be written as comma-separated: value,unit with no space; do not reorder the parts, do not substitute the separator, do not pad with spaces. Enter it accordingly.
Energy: 2.8,kWh
